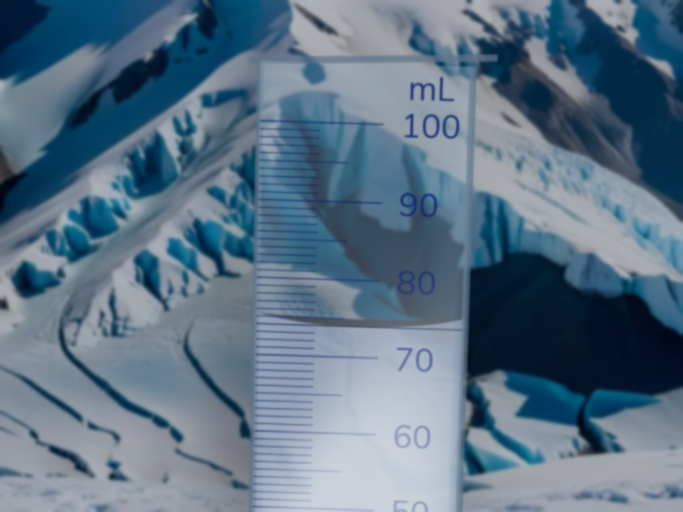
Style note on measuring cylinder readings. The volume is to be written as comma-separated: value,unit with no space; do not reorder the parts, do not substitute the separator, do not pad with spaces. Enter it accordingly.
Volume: 74,mL
